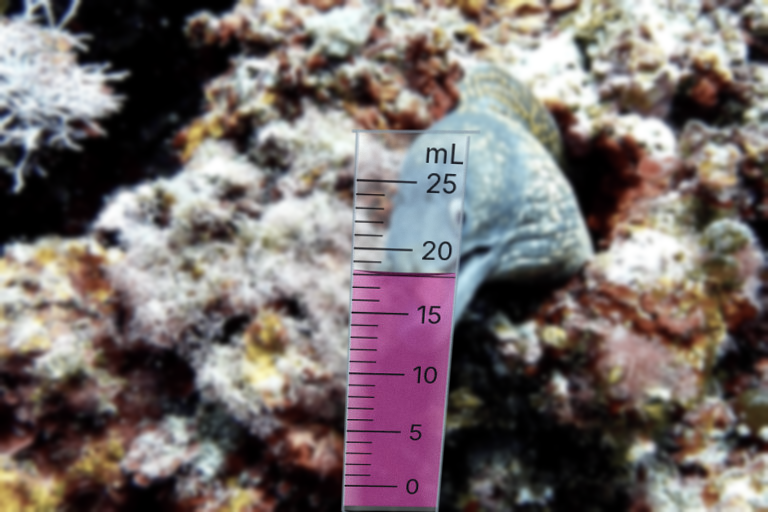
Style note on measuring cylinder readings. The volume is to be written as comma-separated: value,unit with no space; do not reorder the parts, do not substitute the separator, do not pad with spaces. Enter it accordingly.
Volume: 18,mL
